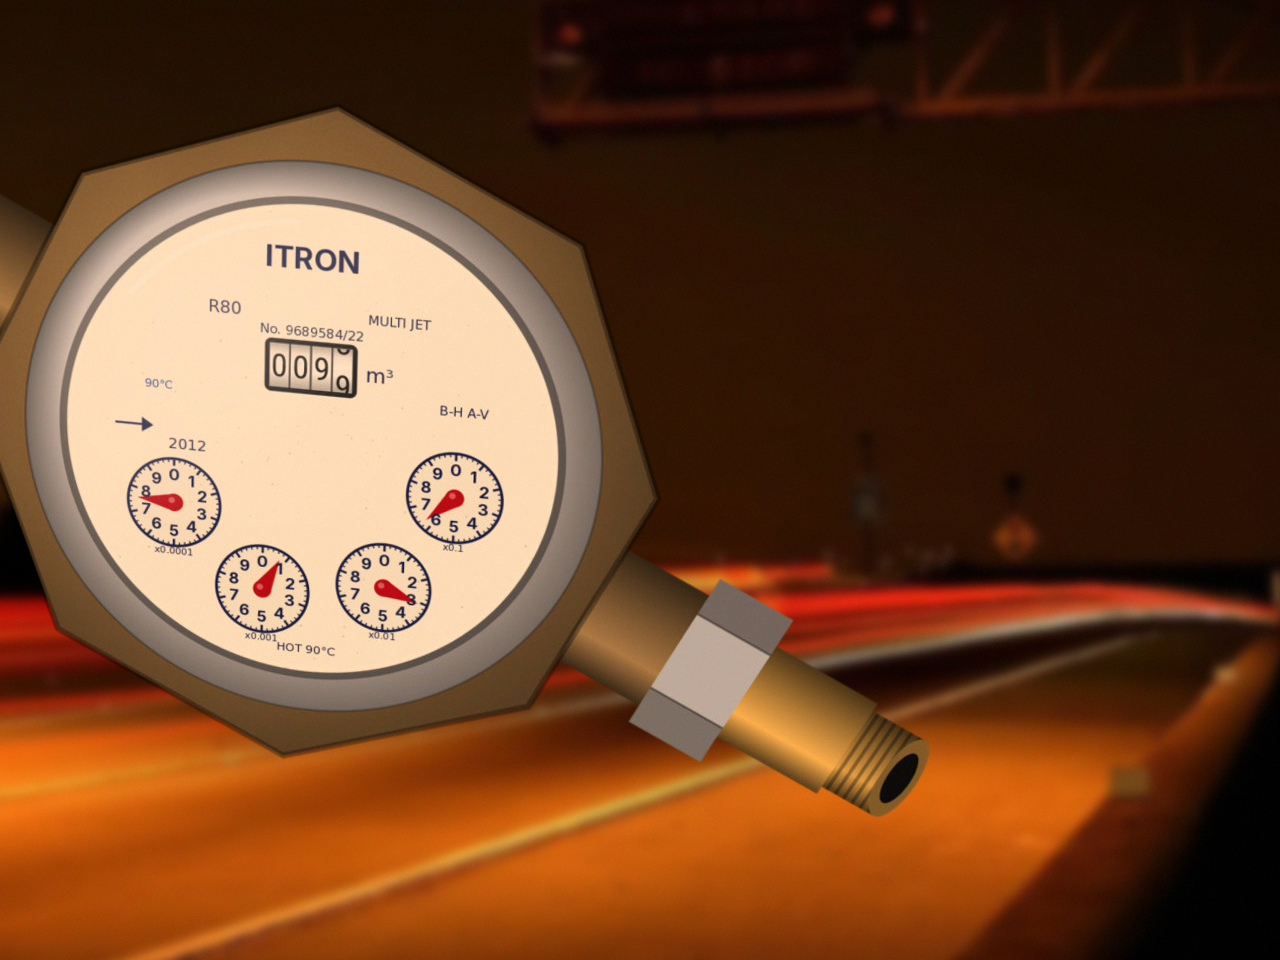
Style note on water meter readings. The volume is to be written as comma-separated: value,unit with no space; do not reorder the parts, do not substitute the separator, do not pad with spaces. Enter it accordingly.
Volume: 98.6307,m³
